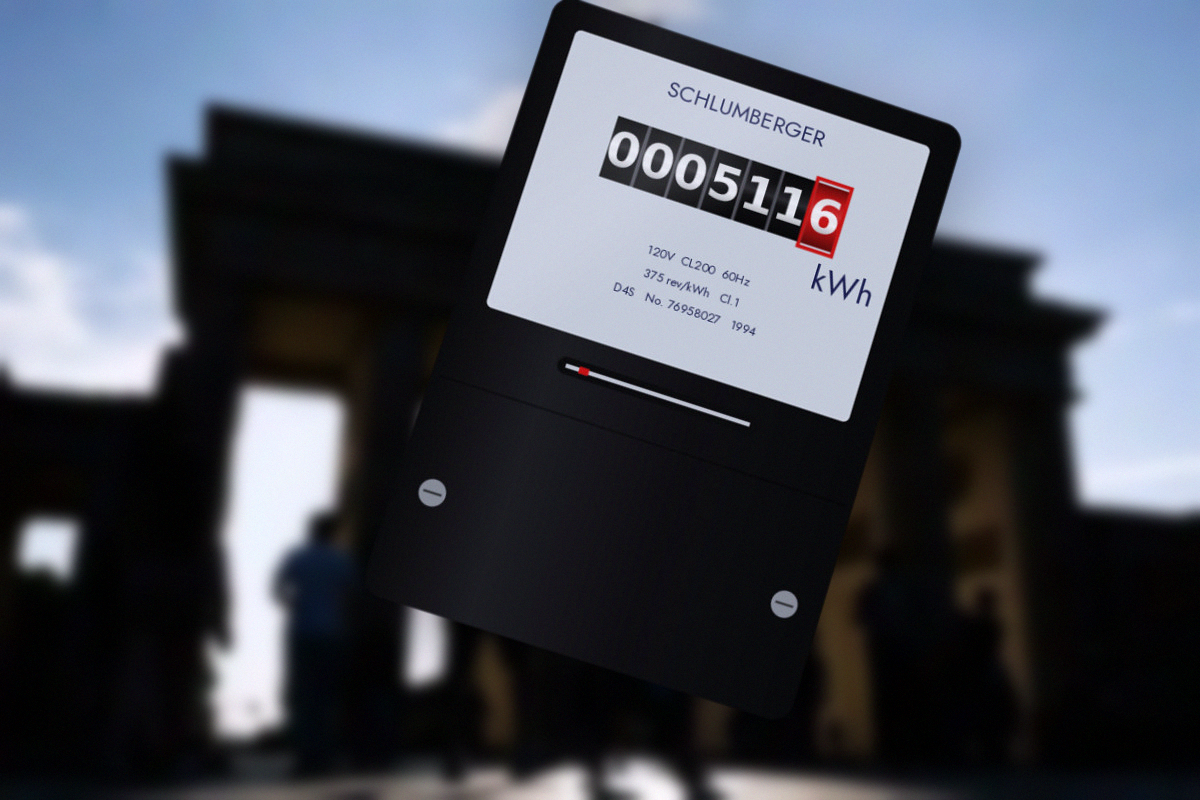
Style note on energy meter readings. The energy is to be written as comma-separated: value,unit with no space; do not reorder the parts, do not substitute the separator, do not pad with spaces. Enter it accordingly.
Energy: 511.6,kWh
